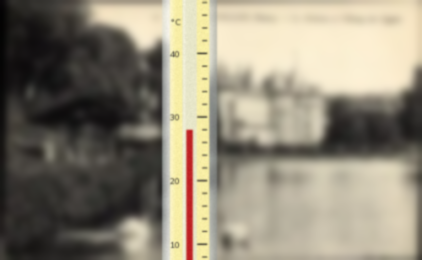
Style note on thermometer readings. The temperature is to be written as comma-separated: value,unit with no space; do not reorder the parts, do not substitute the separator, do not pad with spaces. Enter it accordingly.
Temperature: 28,°C
